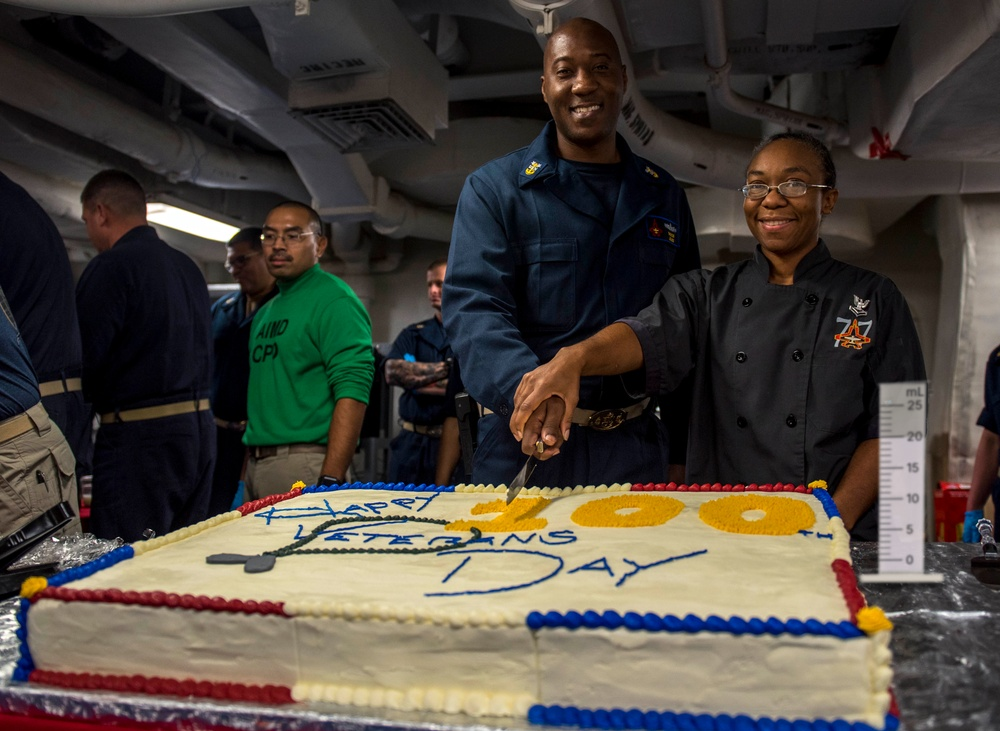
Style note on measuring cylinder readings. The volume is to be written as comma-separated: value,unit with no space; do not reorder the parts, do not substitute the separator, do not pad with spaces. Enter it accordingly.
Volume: 20,mL
